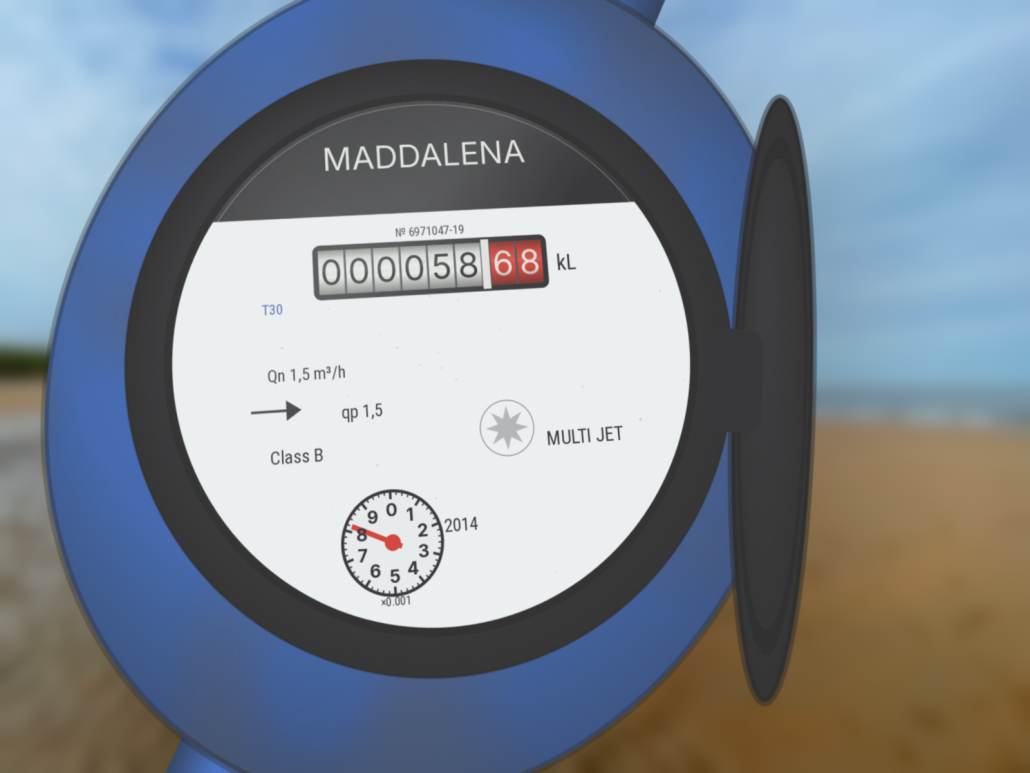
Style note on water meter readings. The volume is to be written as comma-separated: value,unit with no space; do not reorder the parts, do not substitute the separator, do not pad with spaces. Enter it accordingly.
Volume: 58.688,kL
